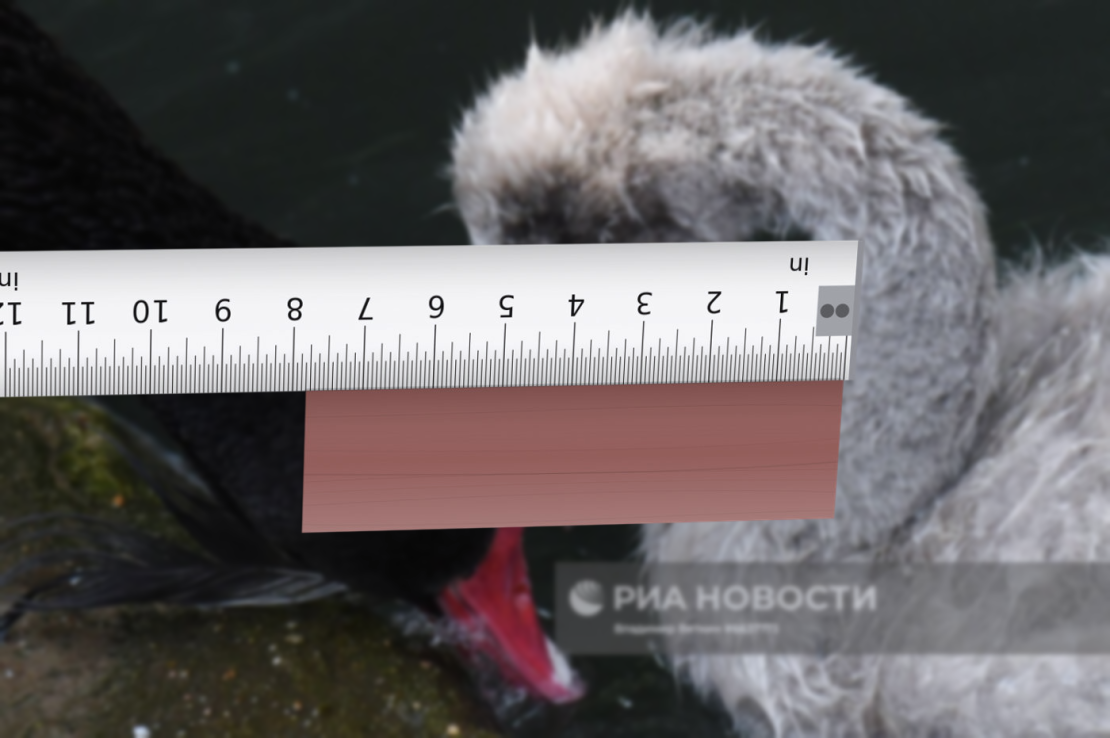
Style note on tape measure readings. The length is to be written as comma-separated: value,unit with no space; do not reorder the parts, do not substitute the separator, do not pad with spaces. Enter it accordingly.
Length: 7.8125,in
